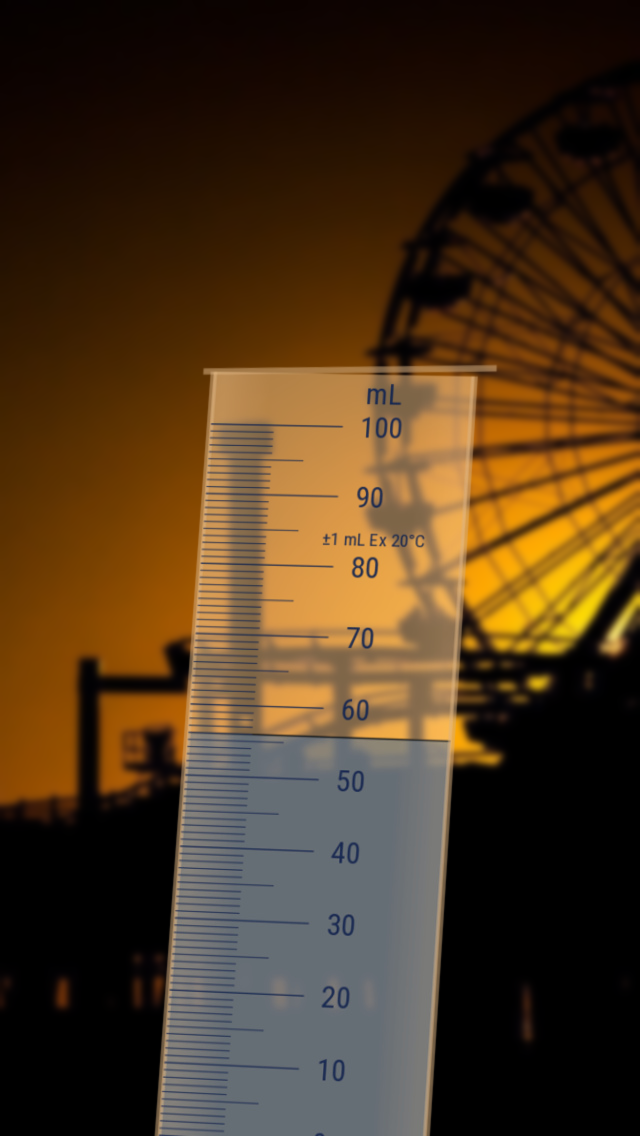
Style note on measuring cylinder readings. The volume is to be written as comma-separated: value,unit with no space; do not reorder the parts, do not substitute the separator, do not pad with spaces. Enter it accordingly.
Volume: 56,mL
